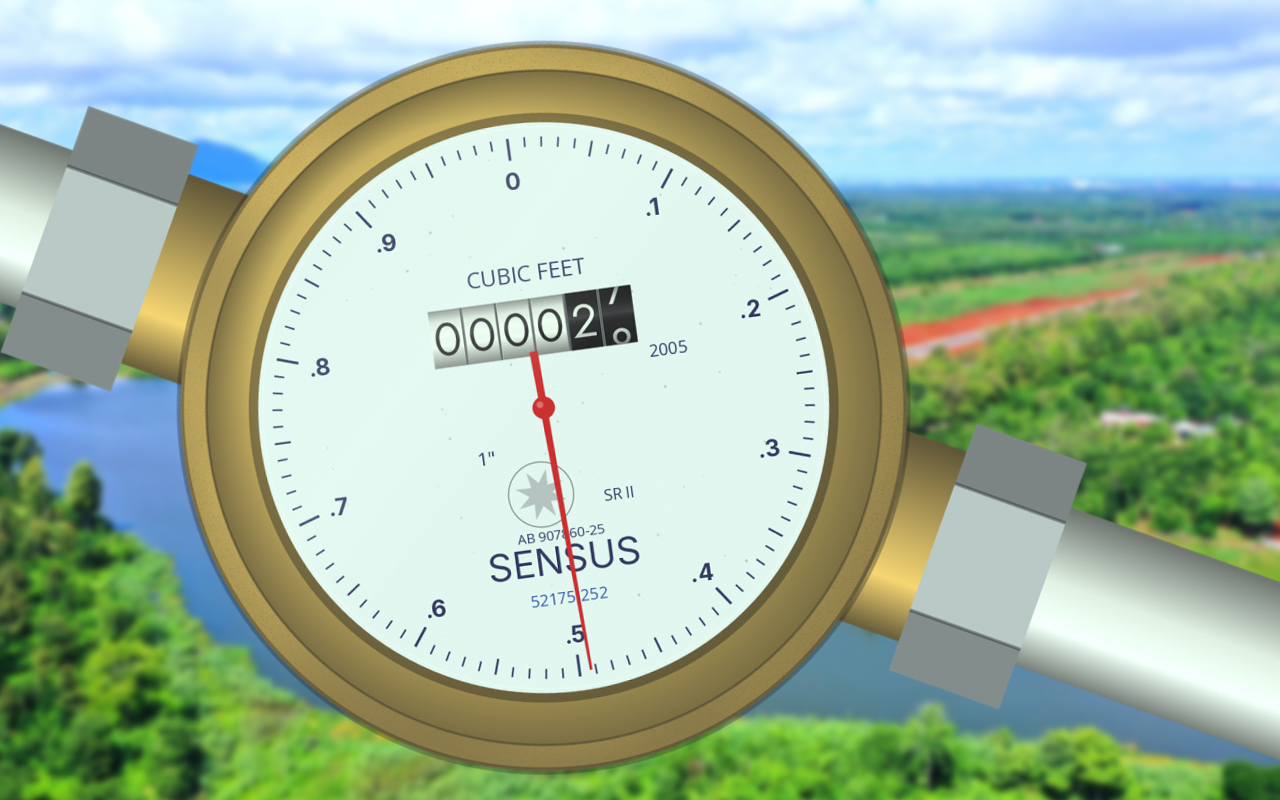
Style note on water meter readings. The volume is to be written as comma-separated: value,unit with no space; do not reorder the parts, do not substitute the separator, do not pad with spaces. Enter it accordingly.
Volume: 27.49,ft³
